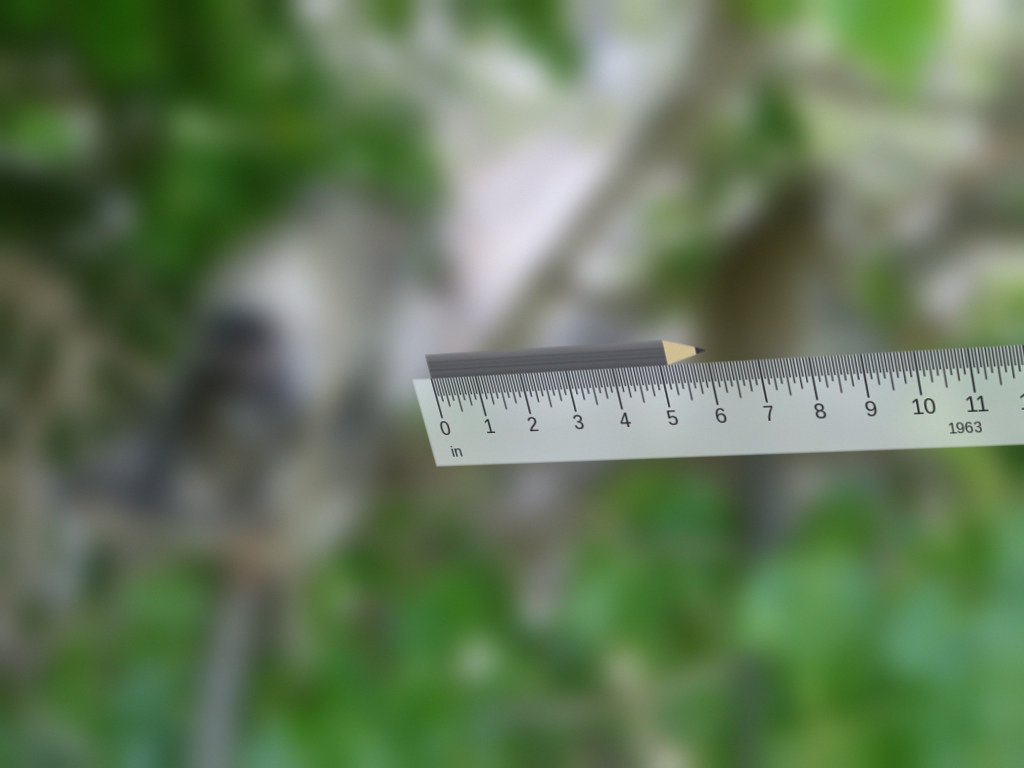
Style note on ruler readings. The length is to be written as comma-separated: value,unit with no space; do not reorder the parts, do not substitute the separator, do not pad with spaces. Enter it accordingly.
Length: 6,in
